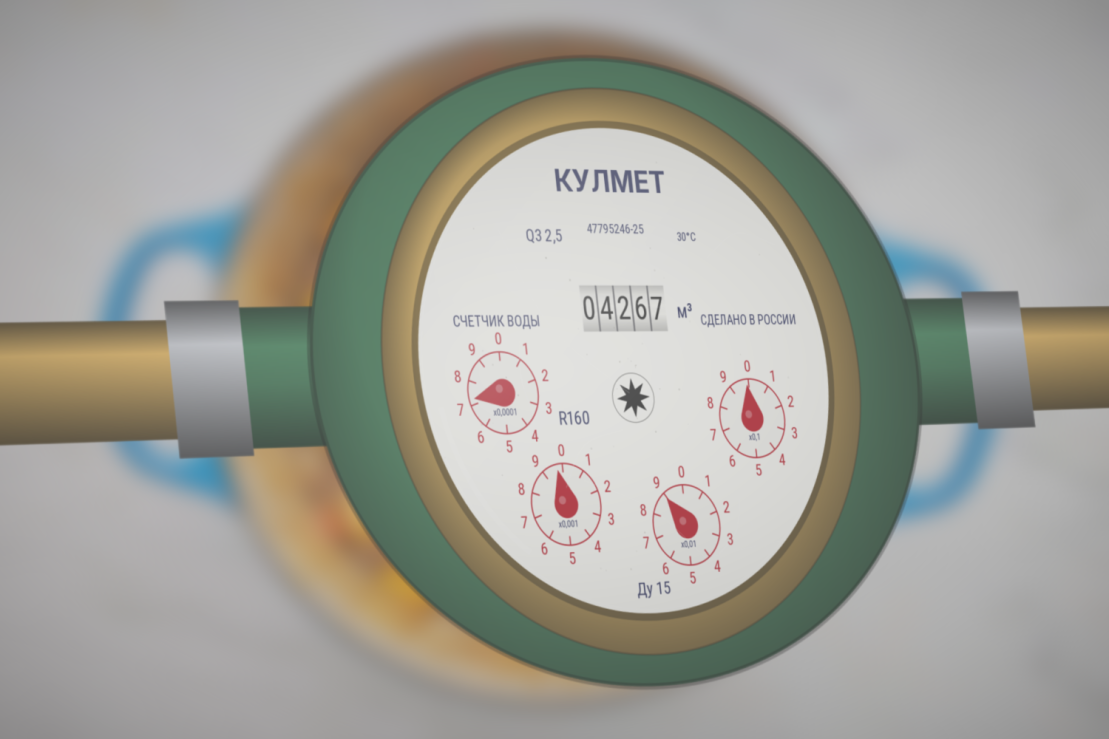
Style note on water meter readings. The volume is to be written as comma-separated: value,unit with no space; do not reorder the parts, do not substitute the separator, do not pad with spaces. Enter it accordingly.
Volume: 4266.9897,m³
